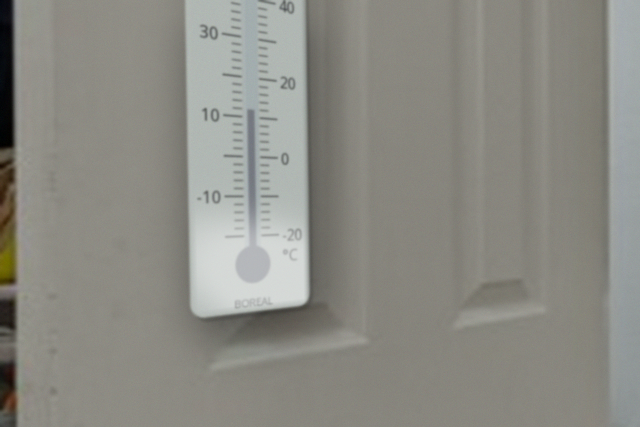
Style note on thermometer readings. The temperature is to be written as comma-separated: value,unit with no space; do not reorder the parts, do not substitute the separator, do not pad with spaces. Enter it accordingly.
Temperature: 12,°C
